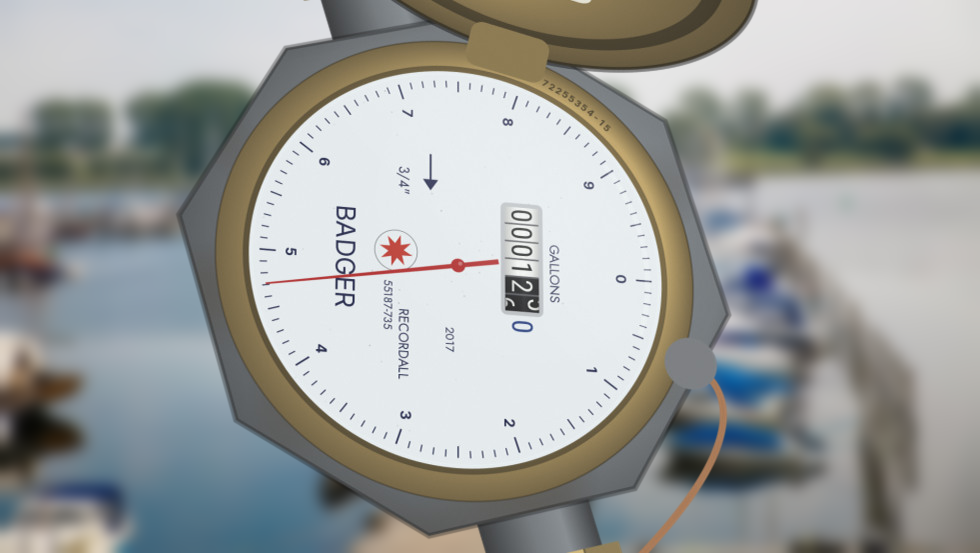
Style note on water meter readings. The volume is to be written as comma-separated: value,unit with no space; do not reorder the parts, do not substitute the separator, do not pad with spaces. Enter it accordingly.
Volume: 1254.7,gal
